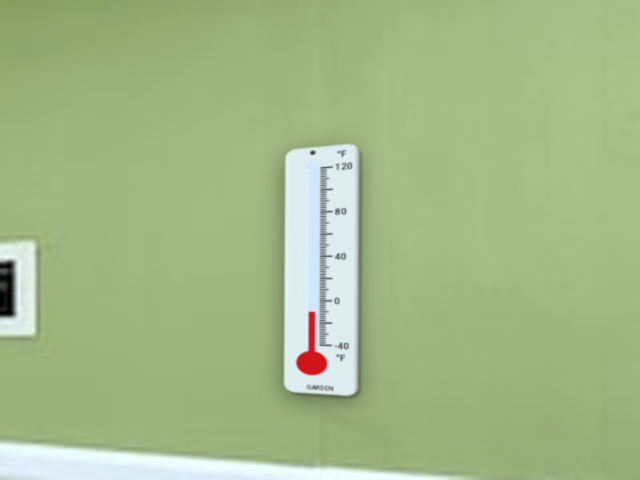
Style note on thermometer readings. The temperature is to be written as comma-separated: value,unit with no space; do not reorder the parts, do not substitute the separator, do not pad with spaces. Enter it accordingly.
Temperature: -10,°F
